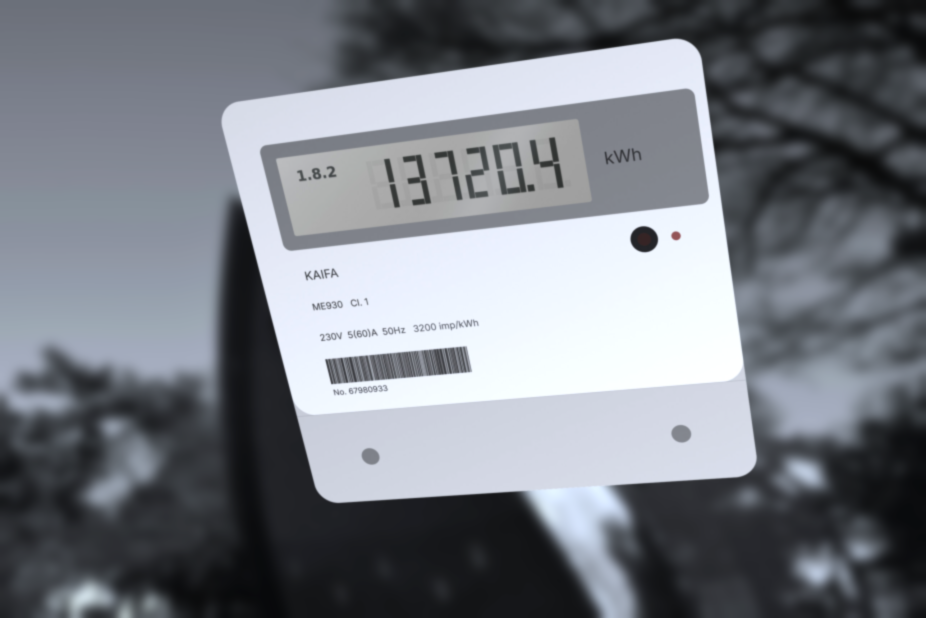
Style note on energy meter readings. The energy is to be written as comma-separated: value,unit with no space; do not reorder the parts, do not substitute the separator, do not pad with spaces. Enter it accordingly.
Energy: 13720.4,kWh
